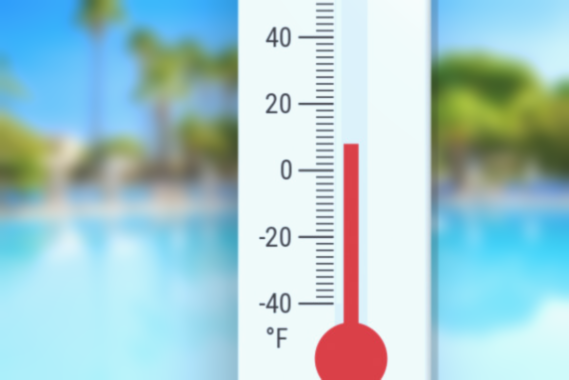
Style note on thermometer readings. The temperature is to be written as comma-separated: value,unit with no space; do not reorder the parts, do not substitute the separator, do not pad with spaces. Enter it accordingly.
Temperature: 8,°F
